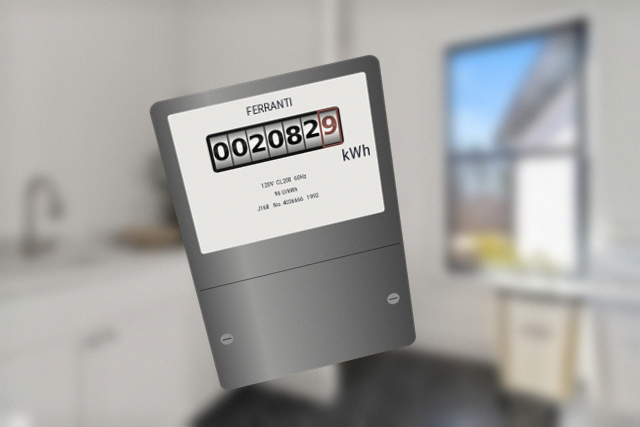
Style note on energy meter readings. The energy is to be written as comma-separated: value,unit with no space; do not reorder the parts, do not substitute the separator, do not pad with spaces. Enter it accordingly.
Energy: 2082.9,kWh
